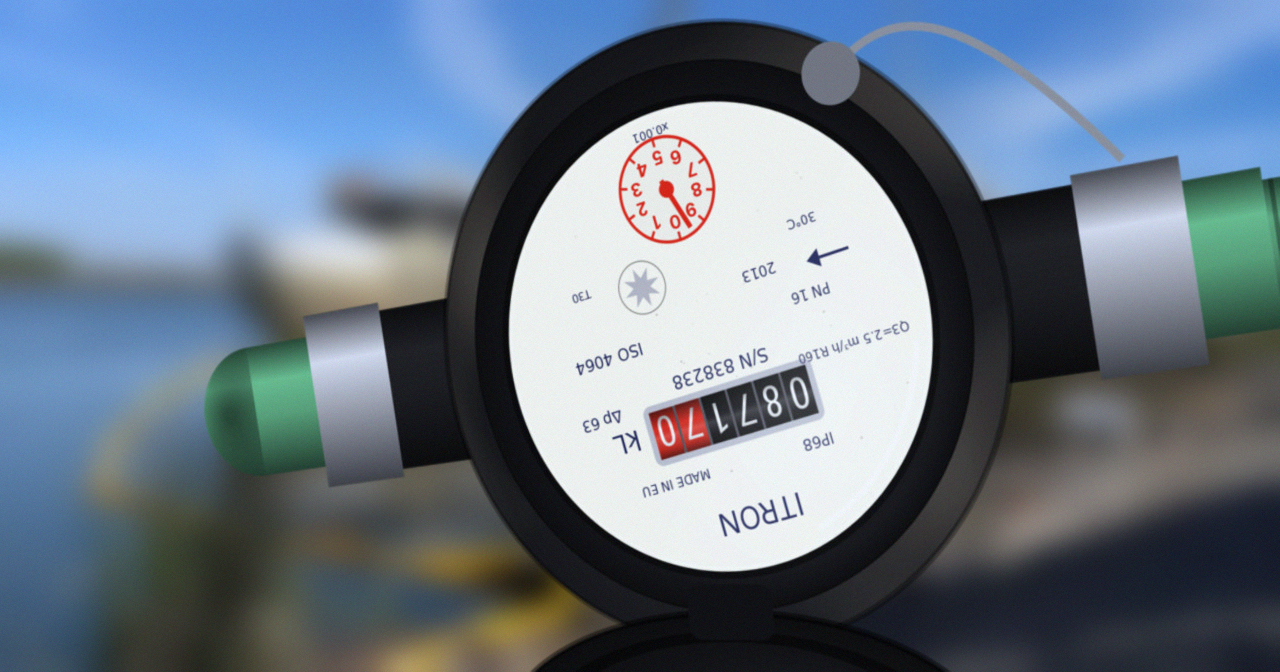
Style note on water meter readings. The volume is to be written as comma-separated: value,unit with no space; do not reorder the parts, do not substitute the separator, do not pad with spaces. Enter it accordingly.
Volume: 871.699,kL
